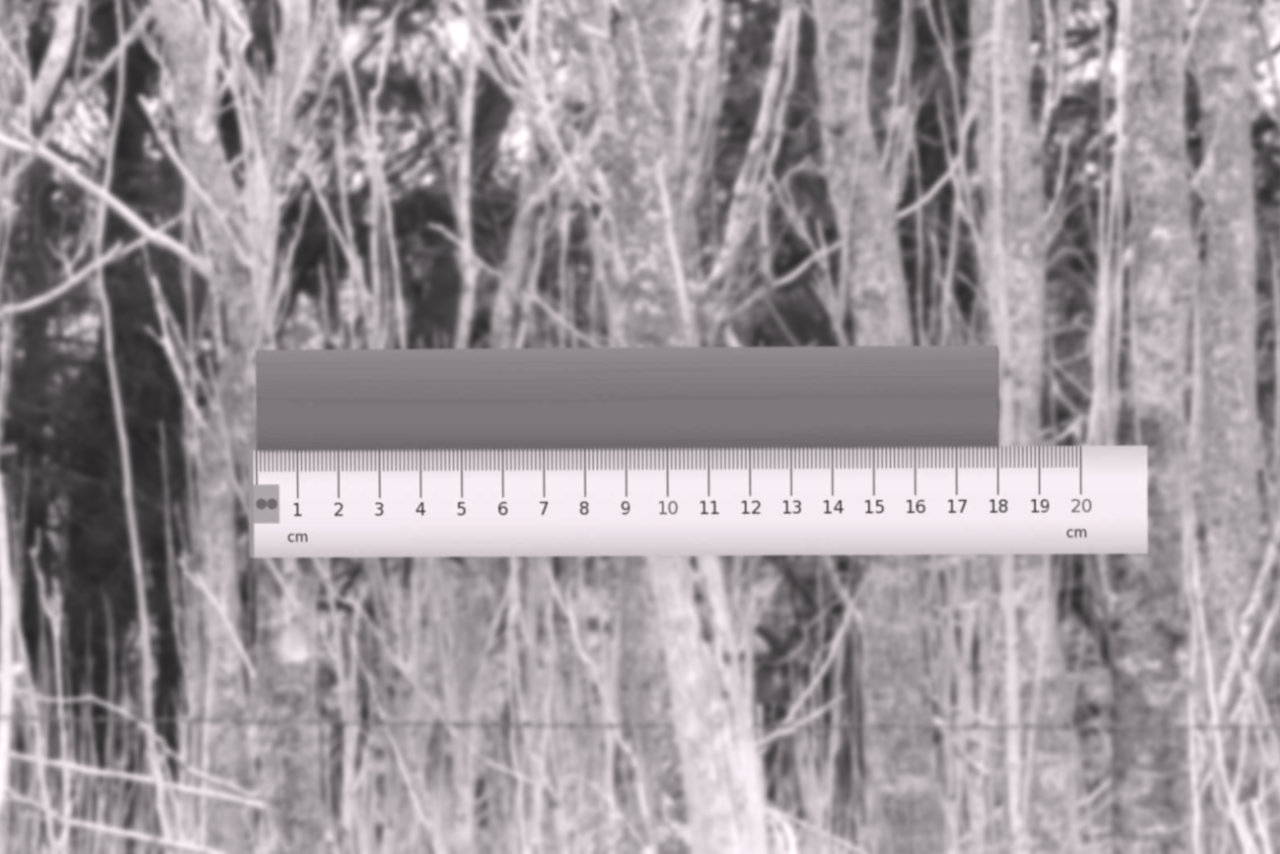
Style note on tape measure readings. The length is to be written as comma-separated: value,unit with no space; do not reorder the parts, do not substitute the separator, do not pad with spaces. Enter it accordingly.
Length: 18,cm
